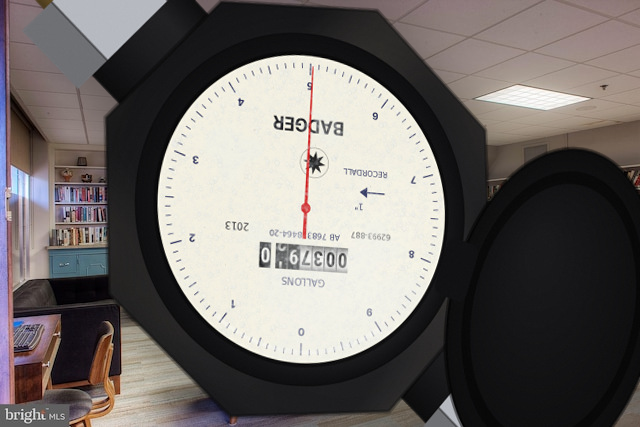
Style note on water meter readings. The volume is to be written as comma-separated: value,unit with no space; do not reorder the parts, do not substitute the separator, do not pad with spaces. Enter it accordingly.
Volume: 37915.0,gal
